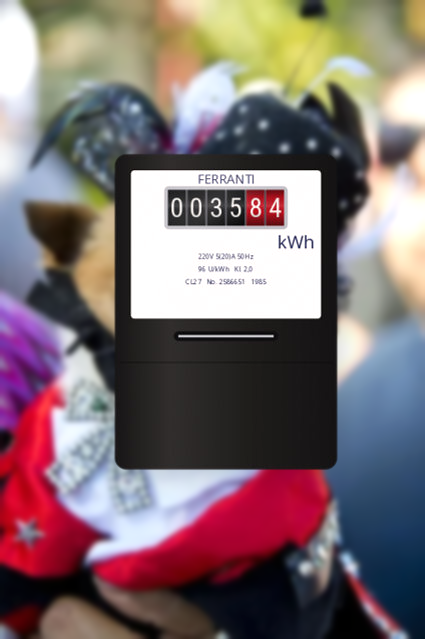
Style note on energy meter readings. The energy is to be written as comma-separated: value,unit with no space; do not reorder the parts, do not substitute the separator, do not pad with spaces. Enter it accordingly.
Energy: 35.84,kWh
